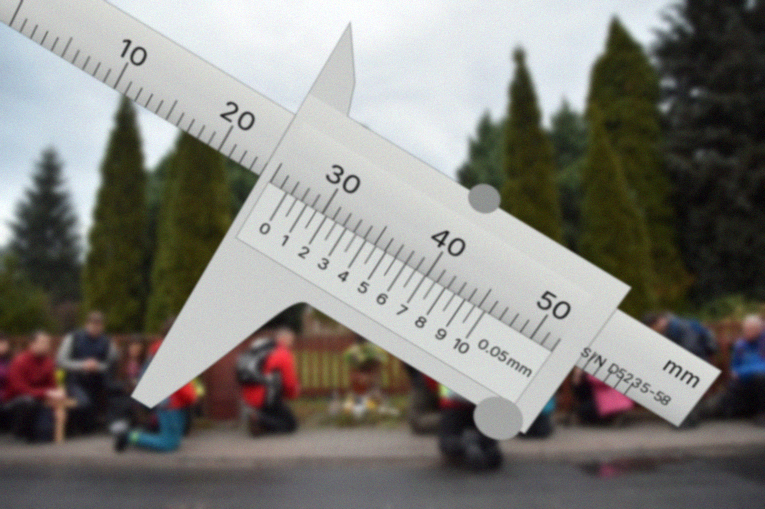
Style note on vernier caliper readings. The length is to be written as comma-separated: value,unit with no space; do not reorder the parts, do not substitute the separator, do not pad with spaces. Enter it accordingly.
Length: 26.6,mm
